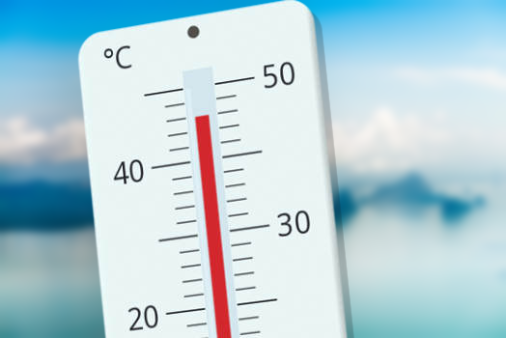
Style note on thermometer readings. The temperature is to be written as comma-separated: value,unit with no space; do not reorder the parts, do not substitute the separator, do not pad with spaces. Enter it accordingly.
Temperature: 46,°C
